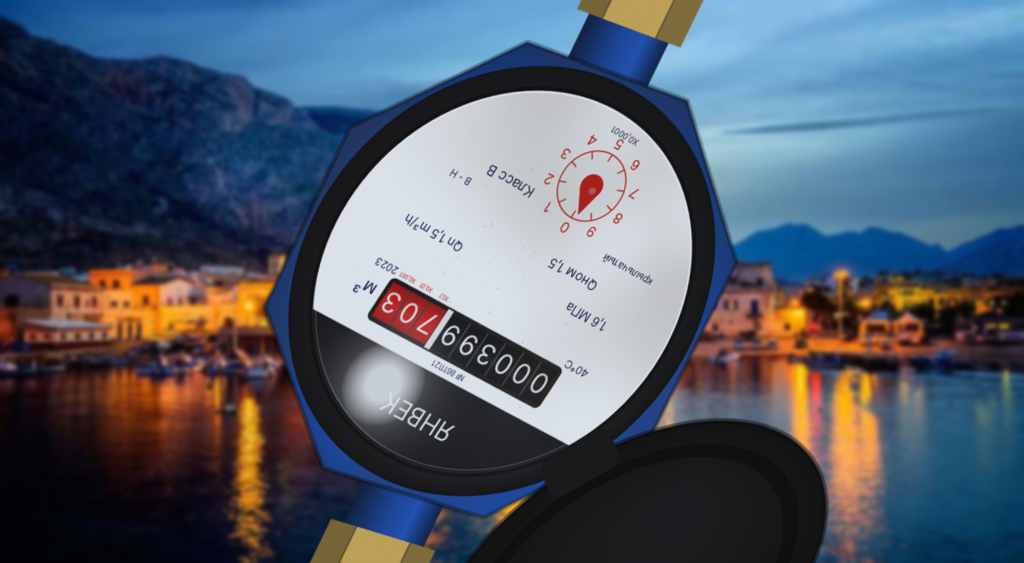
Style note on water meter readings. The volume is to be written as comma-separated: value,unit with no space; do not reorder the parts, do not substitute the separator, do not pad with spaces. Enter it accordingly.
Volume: 399.7029,m³
